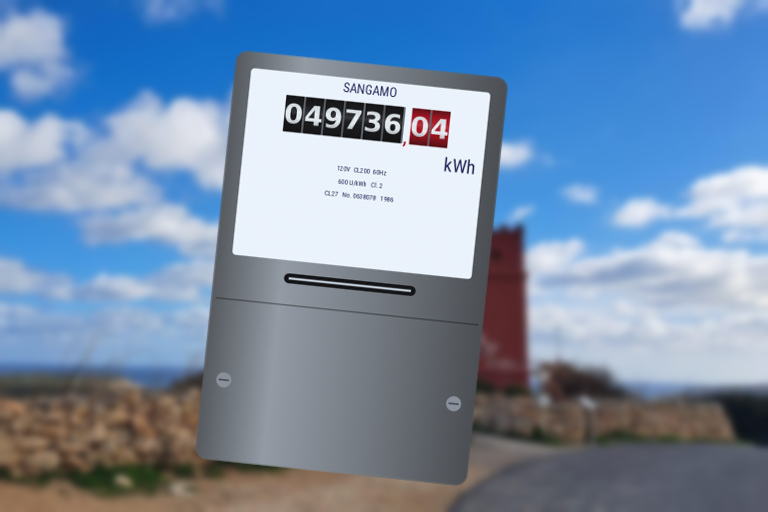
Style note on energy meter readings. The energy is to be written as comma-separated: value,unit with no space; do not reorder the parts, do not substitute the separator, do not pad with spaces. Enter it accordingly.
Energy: 49736.04,kWh
